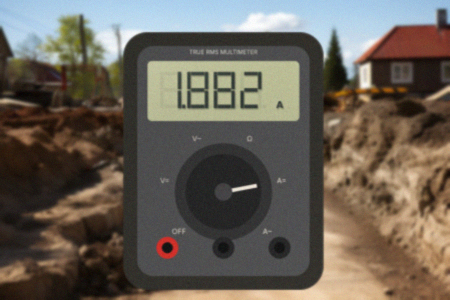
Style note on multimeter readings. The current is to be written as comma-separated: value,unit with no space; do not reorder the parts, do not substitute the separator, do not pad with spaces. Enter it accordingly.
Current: 1.882,A
